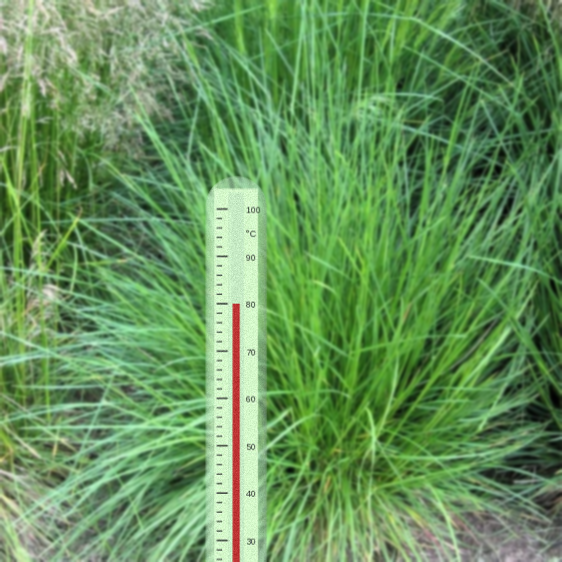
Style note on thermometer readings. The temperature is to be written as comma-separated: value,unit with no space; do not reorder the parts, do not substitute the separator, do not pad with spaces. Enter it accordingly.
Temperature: 80,°C
